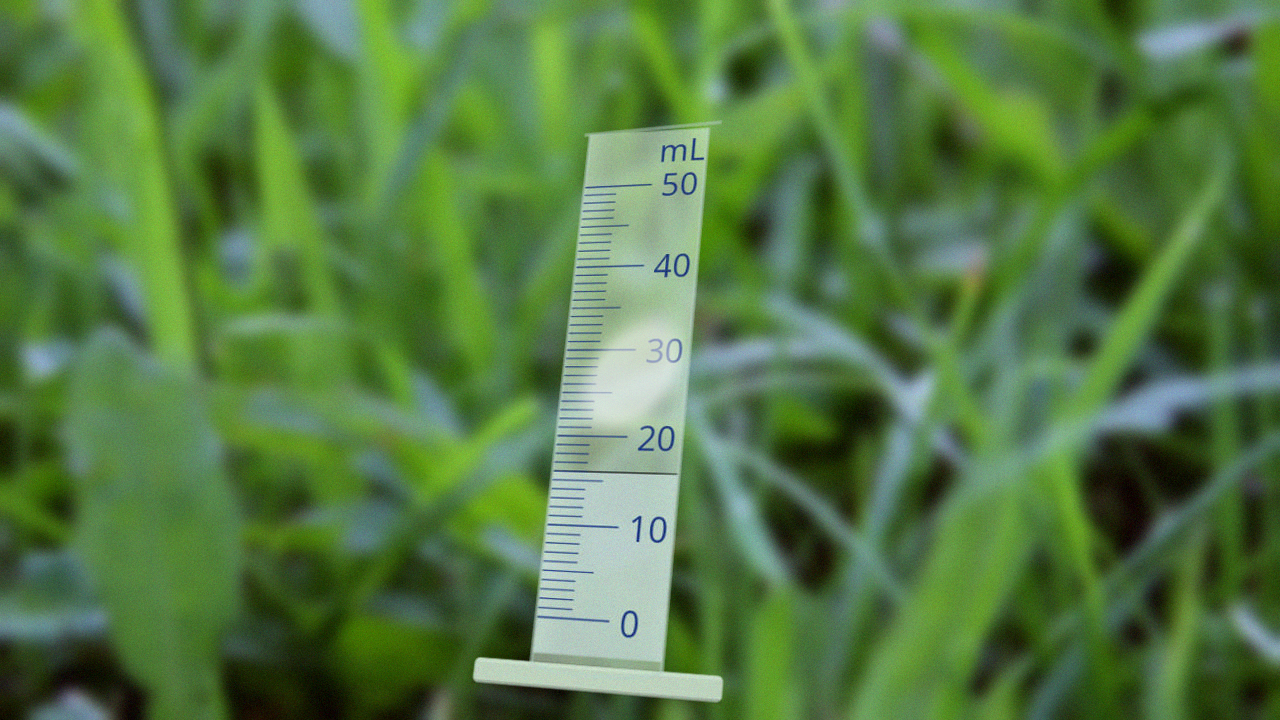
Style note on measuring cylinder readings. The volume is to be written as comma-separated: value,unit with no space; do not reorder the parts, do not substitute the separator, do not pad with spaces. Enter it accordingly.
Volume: 16,mL
